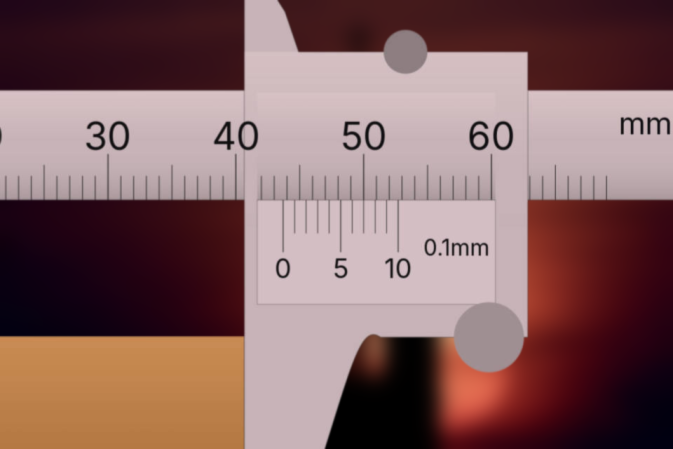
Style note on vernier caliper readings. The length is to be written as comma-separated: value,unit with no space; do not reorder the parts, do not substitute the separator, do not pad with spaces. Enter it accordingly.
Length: 43.7,mm
